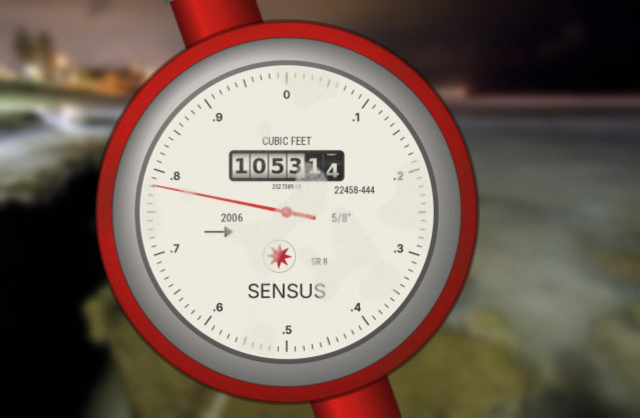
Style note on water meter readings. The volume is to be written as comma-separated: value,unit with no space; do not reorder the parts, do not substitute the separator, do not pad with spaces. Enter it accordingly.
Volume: 105313.78,ft³
